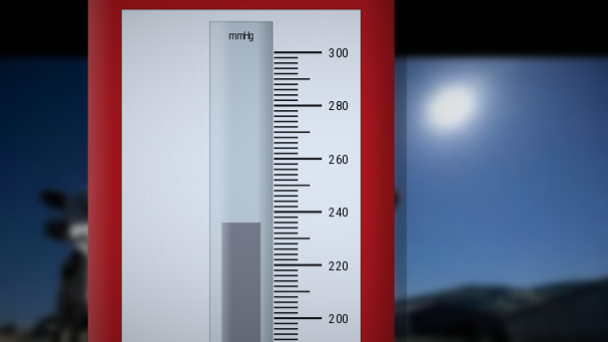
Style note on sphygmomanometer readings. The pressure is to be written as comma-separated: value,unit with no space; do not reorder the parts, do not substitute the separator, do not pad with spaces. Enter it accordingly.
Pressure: 236,mmHg
